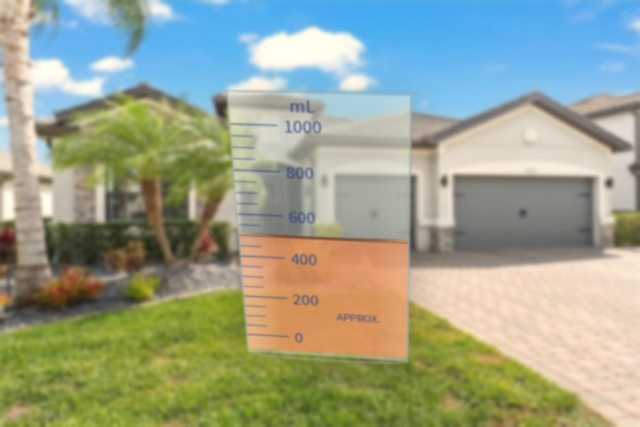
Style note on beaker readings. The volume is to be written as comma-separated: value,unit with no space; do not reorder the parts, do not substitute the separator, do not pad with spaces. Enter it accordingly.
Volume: 500,mL
